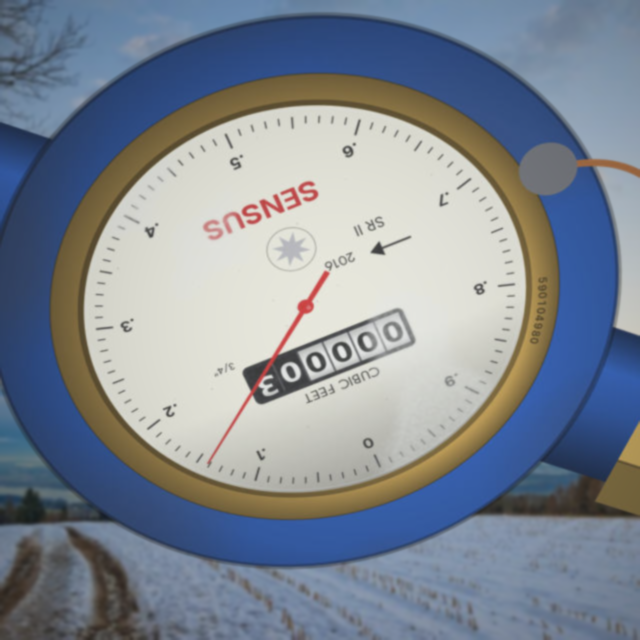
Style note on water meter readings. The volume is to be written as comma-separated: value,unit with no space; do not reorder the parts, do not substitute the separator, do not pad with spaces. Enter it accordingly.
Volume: 3.14,ft³
